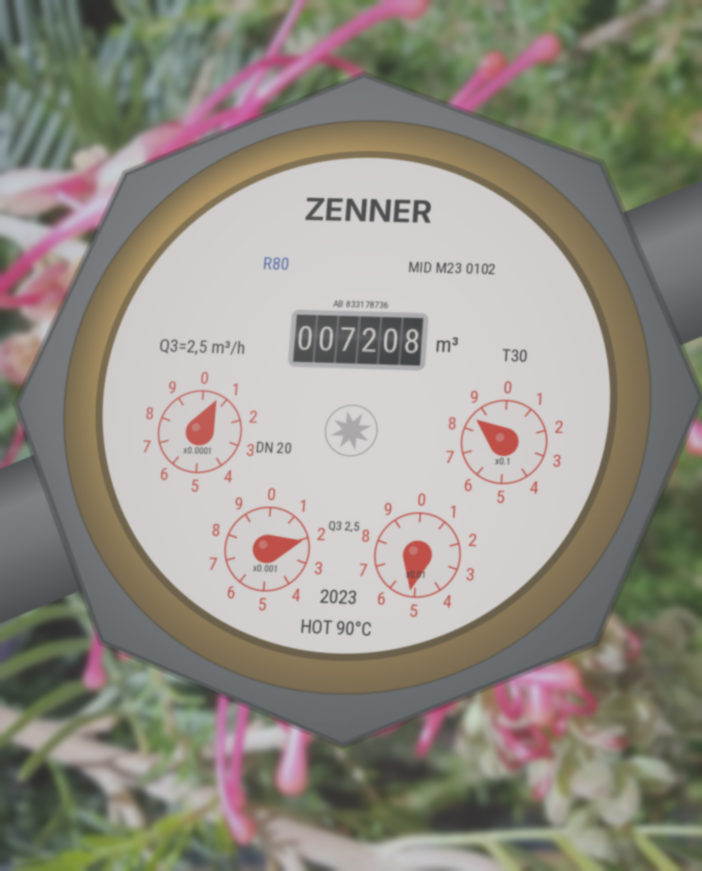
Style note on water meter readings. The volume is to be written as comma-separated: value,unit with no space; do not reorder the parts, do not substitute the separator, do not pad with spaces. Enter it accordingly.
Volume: 7208.8520,m³
